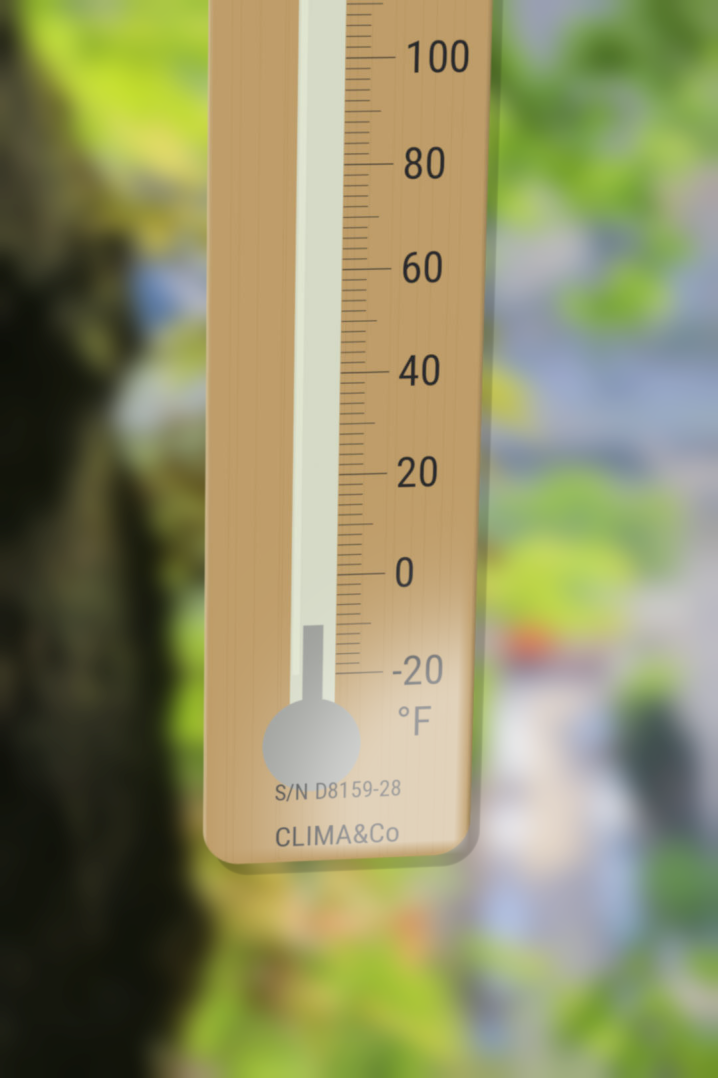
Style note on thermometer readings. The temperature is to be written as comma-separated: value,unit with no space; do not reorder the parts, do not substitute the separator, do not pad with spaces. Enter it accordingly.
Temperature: -10,°F
